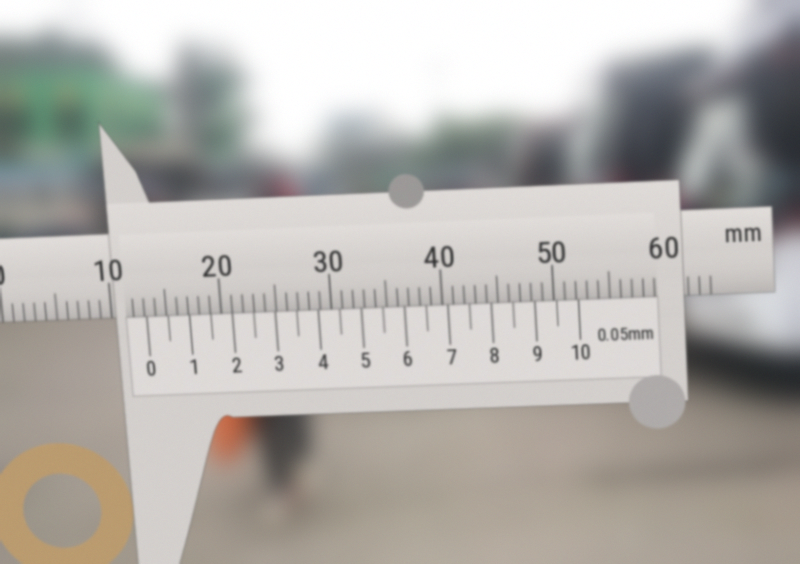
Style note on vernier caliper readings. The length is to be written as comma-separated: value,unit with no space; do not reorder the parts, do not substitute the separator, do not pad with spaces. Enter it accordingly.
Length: 13.2,mm
